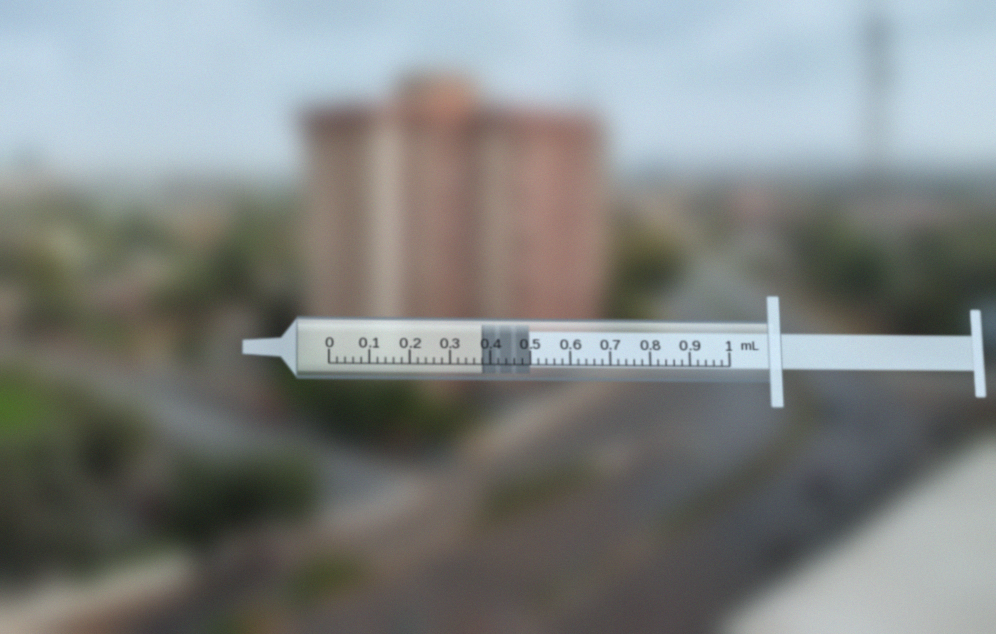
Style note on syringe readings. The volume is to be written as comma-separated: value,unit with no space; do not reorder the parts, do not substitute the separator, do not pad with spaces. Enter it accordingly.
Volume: 0.38,mL
